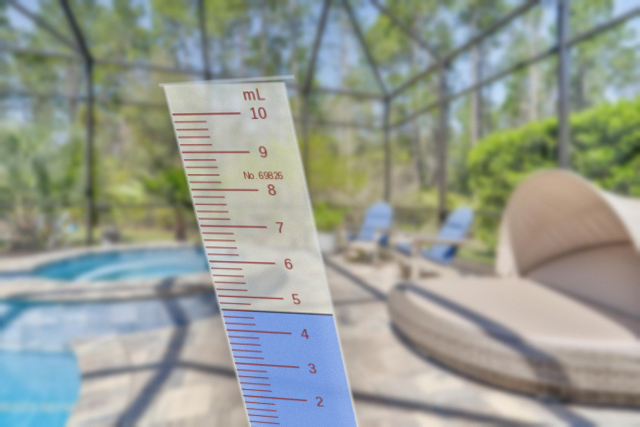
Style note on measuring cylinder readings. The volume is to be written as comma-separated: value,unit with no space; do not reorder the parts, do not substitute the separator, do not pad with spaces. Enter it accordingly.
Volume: 4.6,mL
